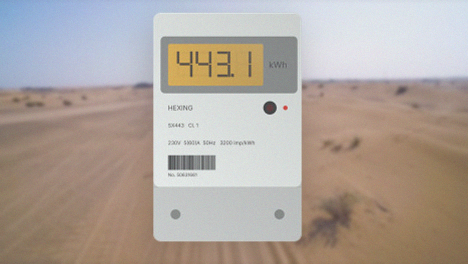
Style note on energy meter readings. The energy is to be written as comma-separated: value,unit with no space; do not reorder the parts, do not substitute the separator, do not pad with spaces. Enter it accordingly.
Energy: 443.1,kWh
